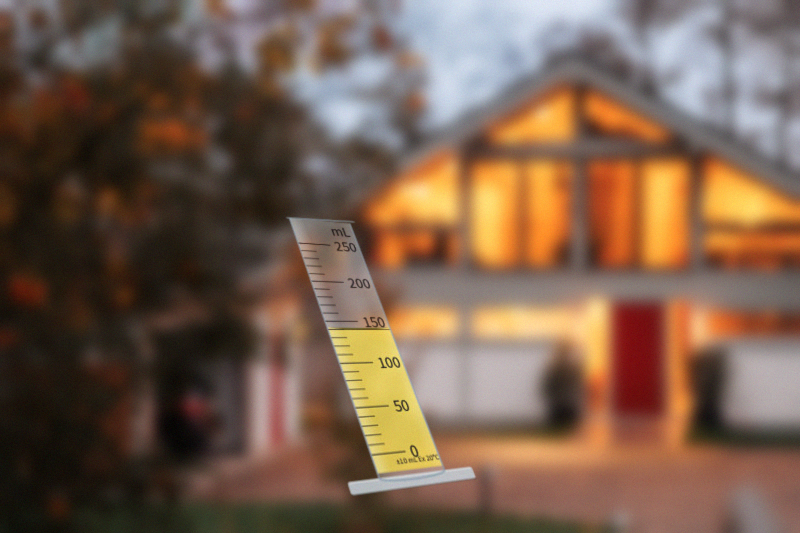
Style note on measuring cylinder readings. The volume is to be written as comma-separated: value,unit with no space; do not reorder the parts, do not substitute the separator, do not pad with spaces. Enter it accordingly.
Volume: 140,mL
